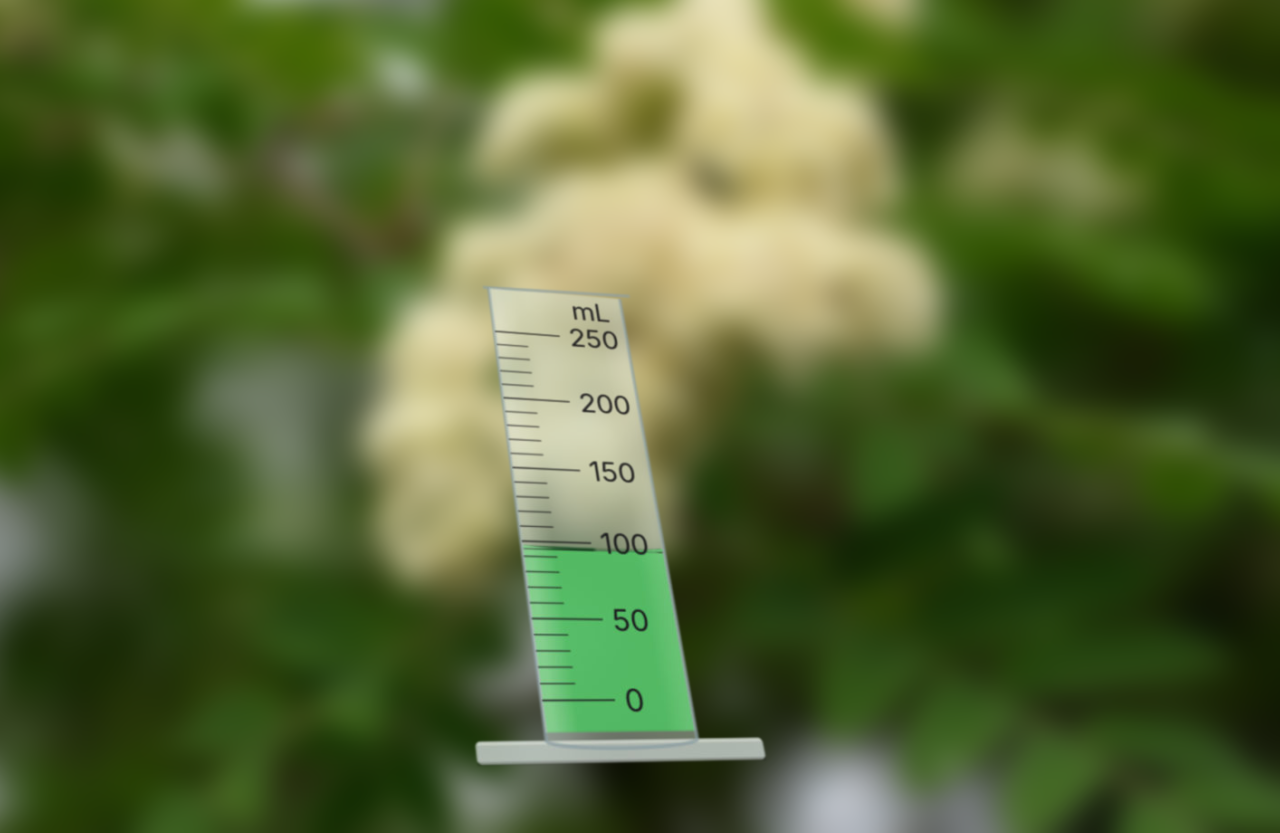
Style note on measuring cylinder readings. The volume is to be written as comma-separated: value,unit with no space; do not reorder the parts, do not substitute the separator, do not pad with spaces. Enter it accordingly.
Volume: 95,mL
